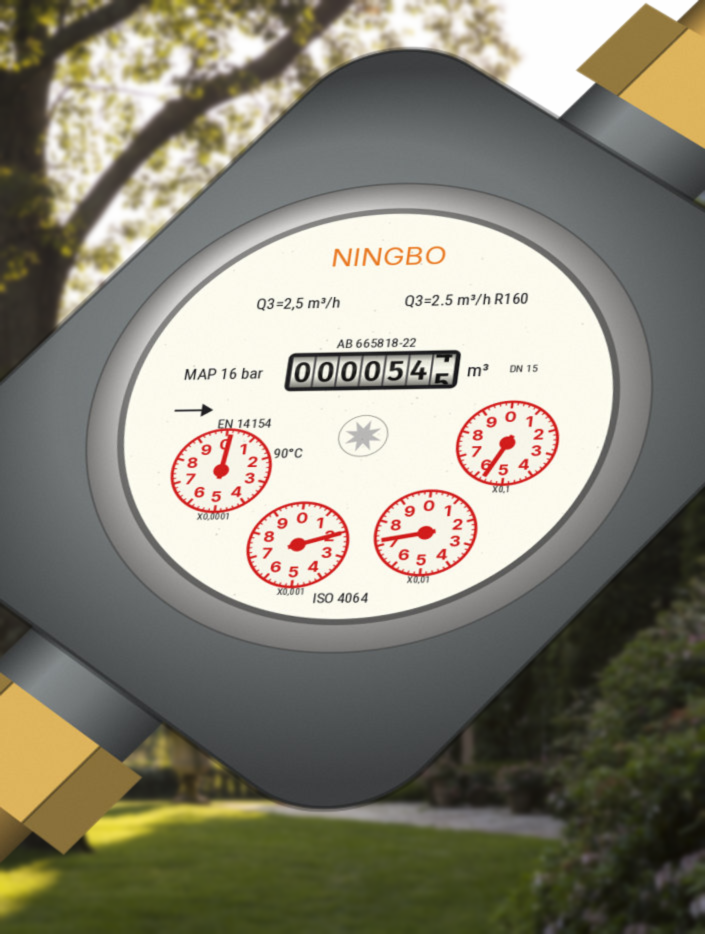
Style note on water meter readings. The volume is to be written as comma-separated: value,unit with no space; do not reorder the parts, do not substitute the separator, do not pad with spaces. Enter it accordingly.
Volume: 544.5720,m³
